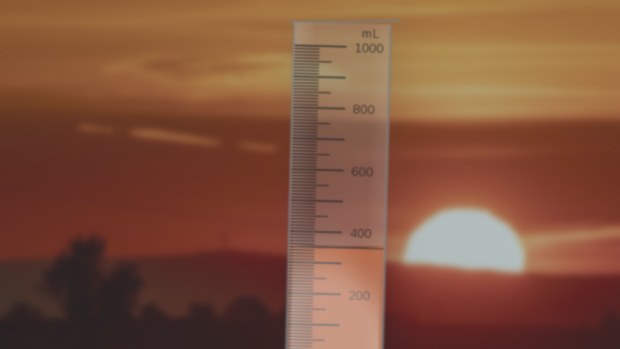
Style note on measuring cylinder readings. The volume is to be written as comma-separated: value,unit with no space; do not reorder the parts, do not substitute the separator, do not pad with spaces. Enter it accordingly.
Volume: 350,mL
